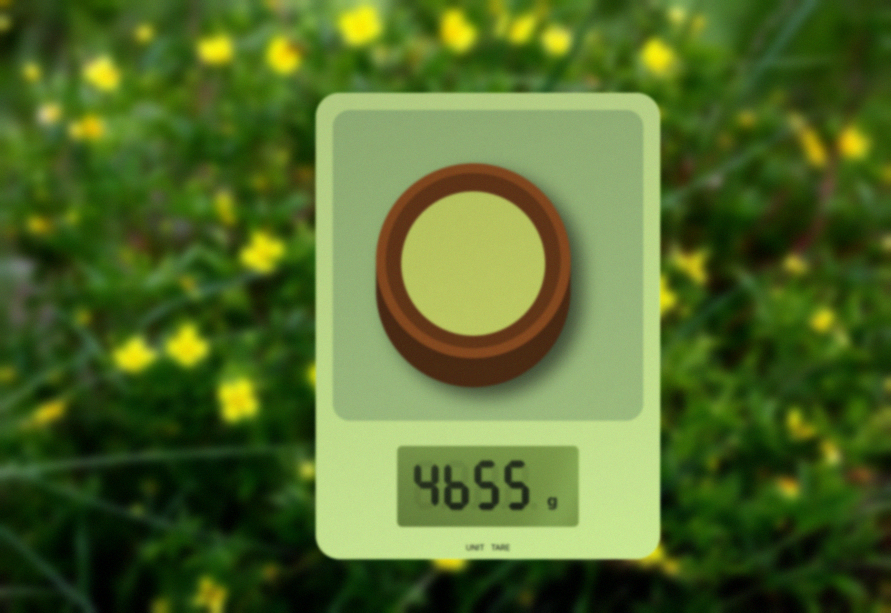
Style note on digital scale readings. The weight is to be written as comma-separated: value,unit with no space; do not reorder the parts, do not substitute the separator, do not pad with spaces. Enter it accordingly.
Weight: 4655,g
